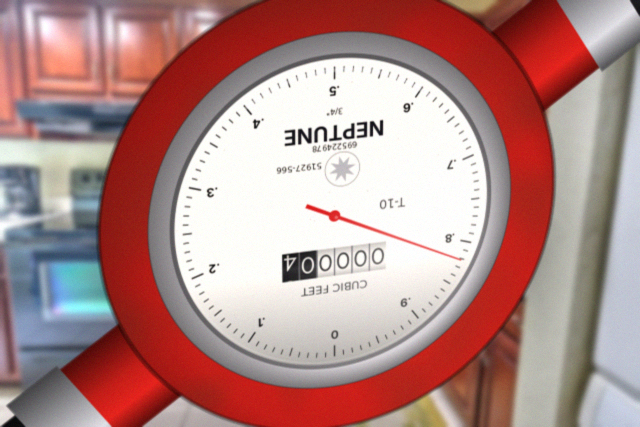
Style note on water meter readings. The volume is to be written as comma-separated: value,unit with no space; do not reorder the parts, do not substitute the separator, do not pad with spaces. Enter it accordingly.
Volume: 3.82,ft³
